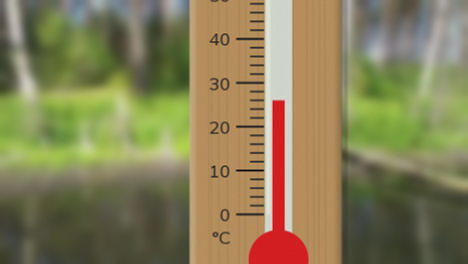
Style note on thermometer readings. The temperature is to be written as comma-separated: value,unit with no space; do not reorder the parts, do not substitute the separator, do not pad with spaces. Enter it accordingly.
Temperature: 26,°C
